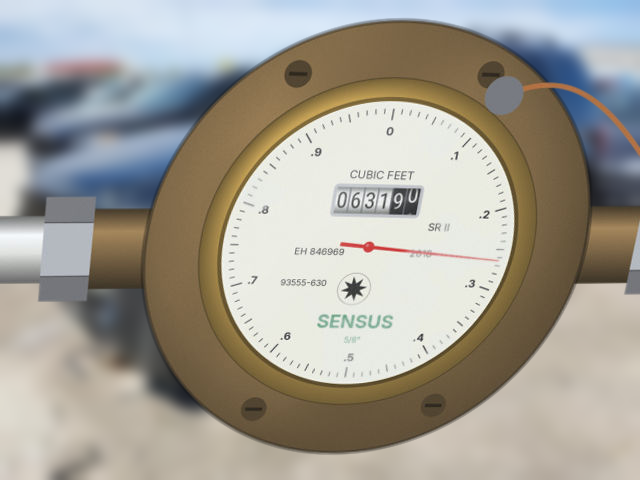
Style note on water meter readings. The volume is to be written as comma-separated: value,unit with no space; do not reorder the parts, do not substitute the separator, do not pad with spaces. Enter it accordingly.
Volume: 63190.26,ft³
